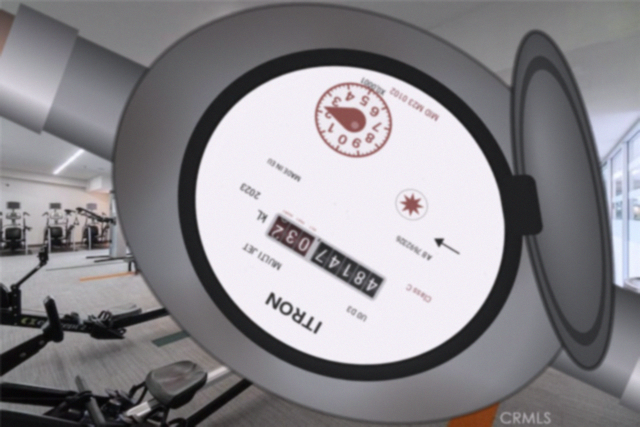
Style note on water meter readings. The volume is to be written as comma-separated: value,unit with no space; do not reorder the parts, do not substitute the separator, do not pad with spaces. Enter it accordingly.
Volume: 48147.0322,kL
